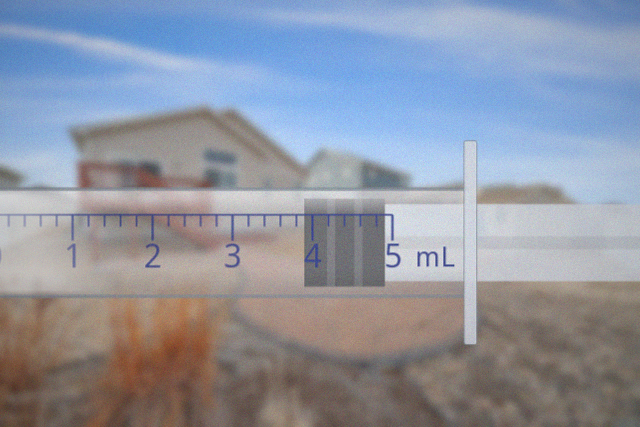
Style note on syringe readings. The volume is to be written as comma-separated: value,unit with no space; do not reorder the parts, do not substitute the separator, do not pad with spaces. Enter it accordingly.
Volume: 3.9,mL
